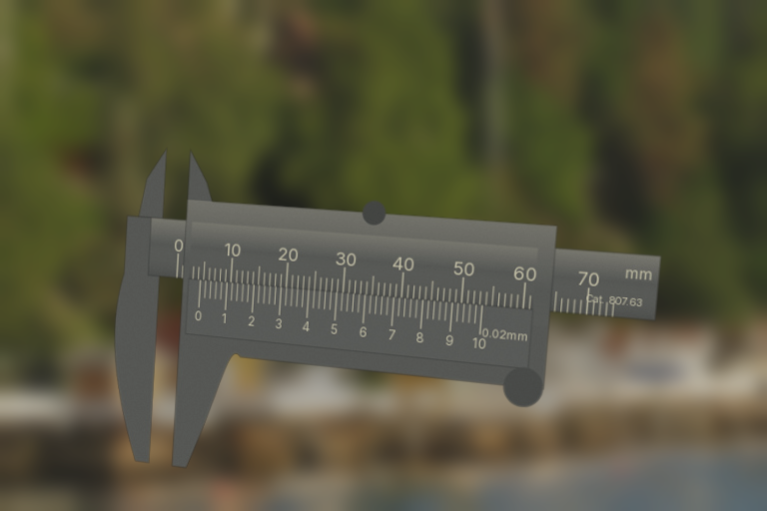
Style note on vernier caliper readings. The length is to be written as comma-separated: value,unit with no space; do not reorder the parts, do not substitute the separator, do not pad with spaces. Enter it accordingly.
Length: 4.4,mm
